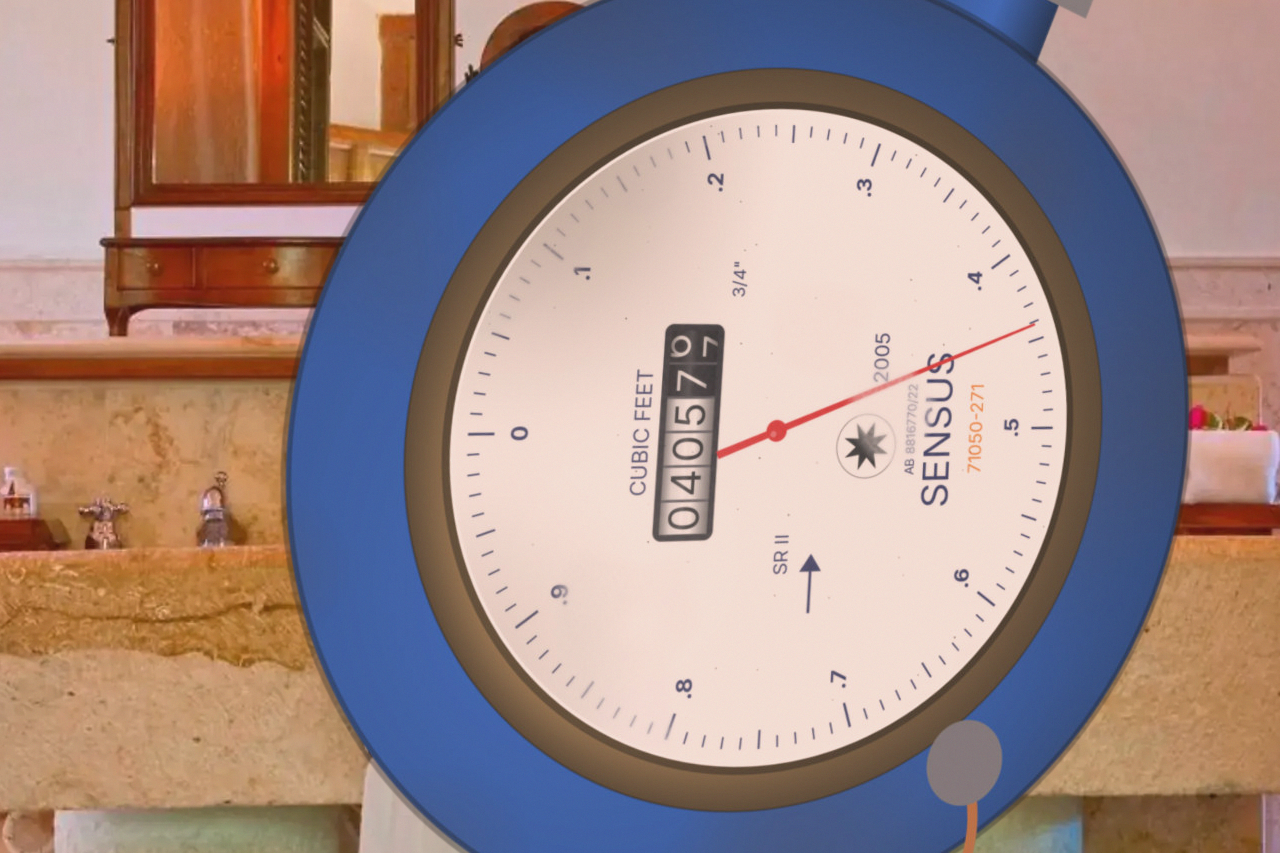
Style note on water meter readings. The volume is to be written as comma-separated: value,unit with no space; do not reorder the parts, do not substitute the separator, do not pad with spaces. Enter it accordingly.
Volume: 40576.44,ft³
